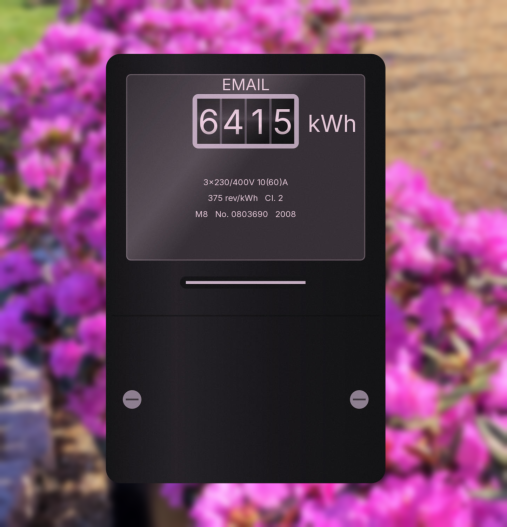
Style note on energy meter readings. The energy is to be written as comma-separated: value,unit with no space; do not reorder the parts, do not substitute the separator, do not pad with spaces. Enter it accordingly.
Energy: 6415,kWh
